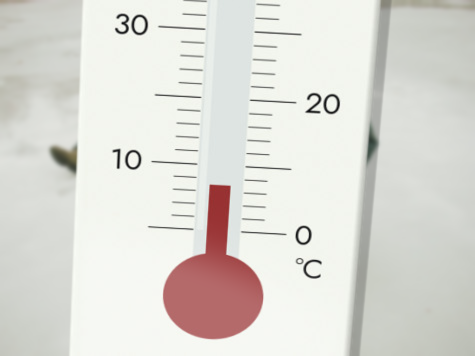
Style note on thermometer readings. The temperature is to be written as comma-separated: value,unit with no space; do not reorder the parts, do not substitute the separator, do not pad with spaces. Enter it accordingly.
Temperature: 7,°C
